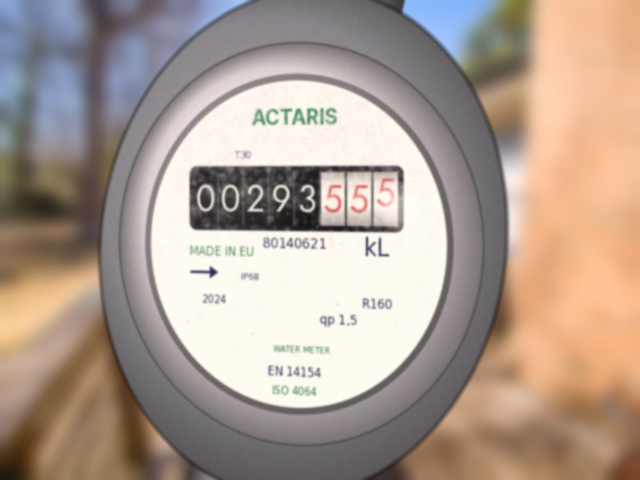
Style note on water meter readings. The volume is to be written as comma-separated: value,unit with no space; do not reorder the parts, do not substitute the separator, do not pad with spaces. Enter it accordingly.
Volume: 293.555,kL
